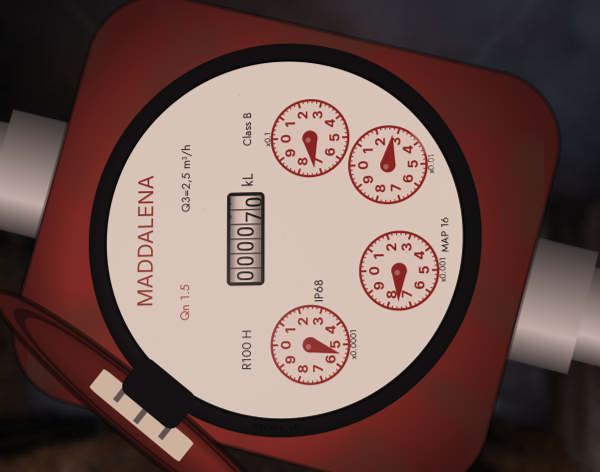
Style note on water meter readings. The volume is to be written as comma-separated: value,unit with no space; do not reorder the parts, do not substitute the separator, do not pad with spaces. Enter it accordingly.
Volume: 69.7275,kL
